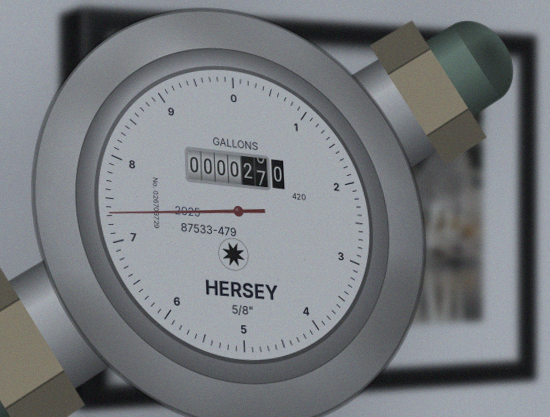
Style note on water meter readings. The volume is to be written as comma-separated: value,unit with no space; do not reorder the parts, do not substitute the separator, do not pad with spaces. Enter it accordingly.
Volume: 267.3,gal
